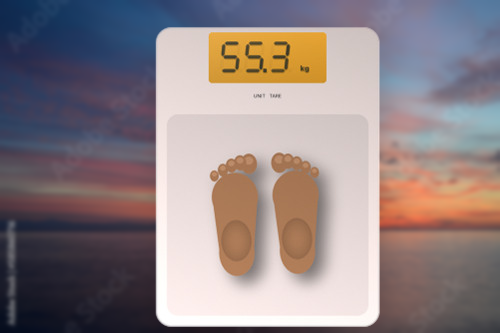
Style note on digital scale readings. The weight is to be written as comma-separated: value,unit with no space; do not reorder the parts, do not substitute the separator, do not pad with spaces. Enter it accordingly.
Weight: 55.3,kg
